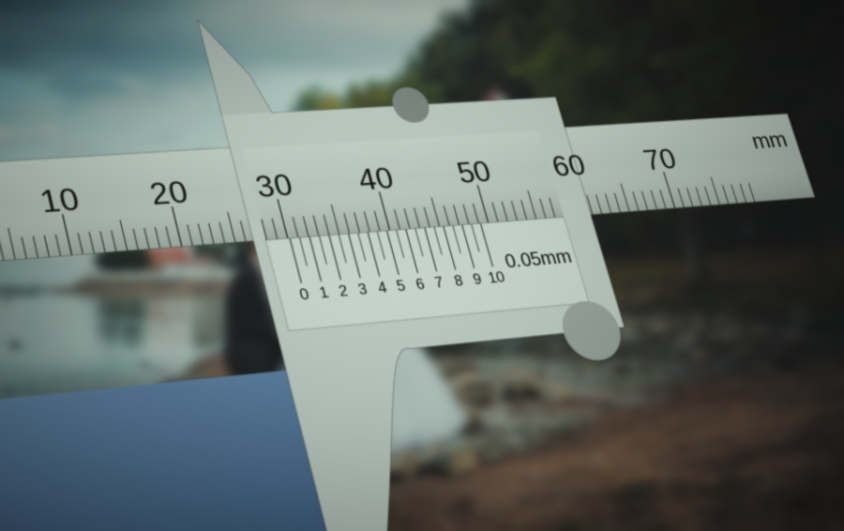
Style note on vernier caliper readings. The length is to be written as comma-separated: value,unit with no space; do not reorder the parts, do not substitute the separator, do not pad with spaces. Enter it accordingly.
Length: 30.2,mm
